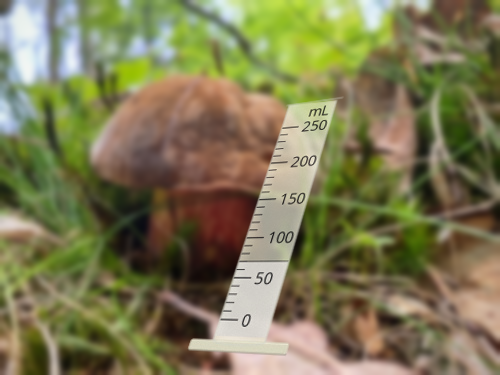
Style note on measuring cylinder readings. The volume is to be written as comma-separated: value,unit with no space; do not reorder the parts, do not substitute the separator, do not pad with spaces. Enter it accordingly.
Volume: 70,mL
